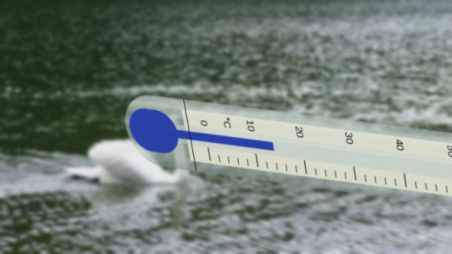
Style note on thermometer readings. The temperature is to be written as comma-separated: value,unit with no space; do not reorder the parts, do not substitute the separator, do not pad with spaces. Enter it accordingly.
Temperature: 14,°C
